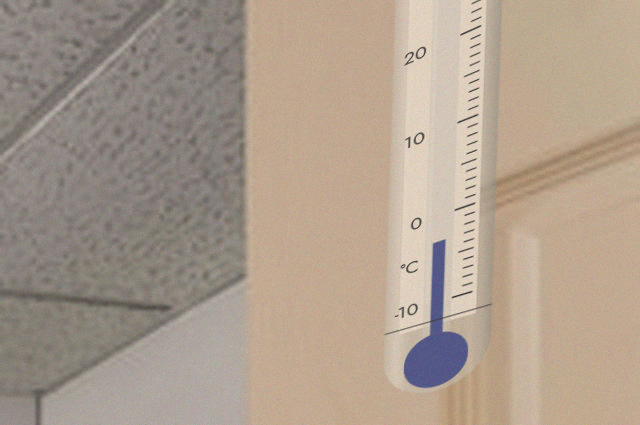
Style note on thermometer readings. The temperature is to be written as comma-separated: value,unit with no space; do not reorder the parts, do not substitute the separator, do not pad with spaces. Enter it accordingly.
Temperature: -3,°C
